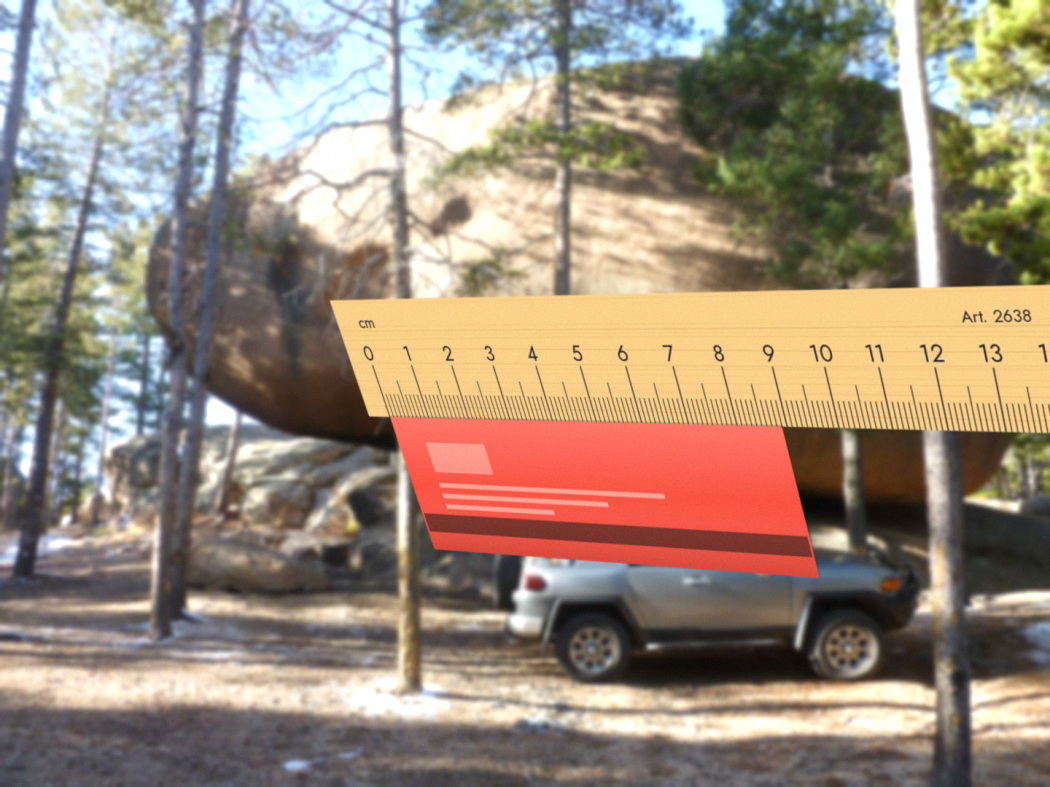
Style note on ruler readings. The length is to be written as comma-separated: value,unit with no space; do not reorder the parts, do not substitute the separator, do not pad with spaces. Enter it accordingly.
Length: 8.9,cm
